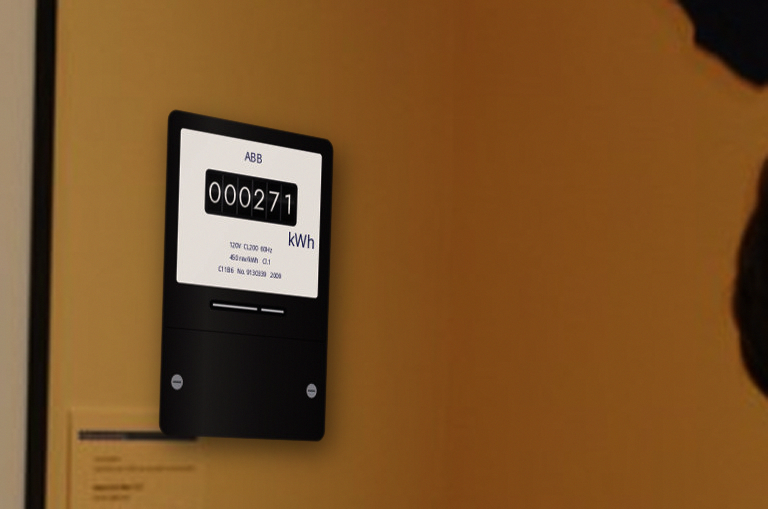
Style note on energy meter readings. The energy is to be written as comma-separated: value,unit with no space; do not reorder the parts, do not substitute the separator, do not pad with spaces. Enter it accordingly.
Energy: 271,kWh
